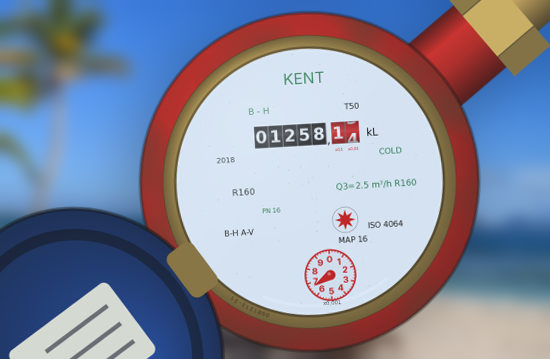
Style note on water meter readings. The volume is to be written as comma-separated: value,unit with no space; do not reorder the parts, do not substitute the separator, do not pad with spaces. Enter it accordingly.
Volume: 1258.136,kL
